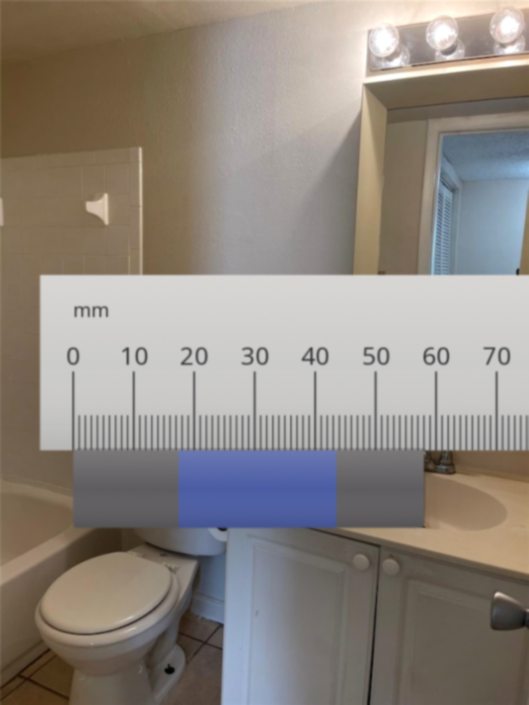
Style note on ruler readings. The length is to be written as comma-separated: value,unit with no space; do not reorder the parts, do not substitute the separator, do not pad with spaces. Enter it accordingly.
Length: 58,mm
